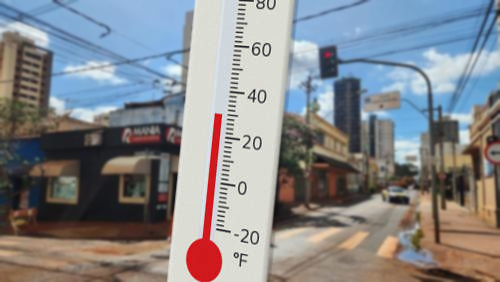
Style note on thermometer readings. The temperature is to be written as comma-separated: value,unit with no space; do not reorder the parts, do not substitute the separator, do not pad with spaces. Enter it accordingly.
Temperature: 30,°F
